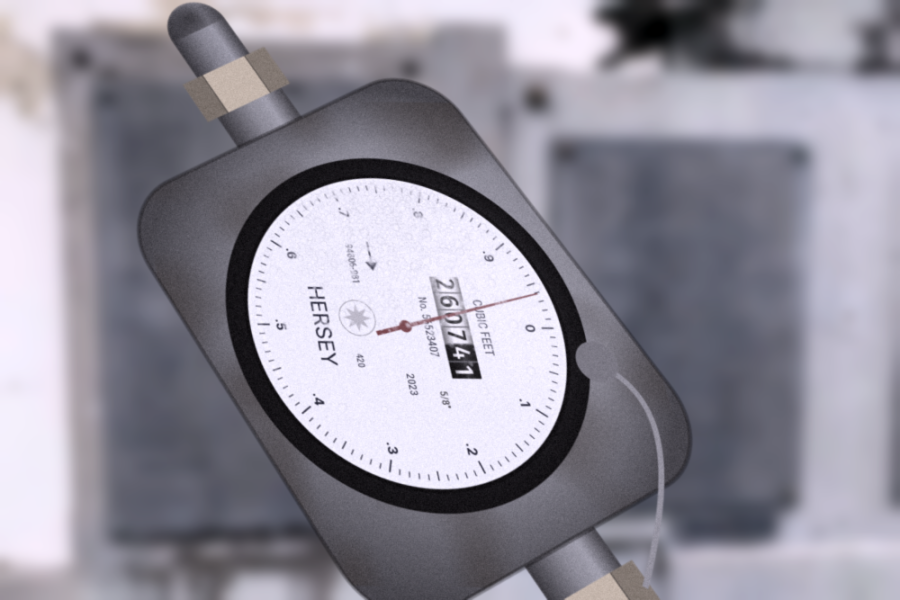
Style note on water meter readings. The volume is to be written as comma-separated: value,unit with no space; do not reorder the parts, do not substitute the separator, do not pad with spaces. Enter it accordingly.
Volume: 260740.96,ft³
